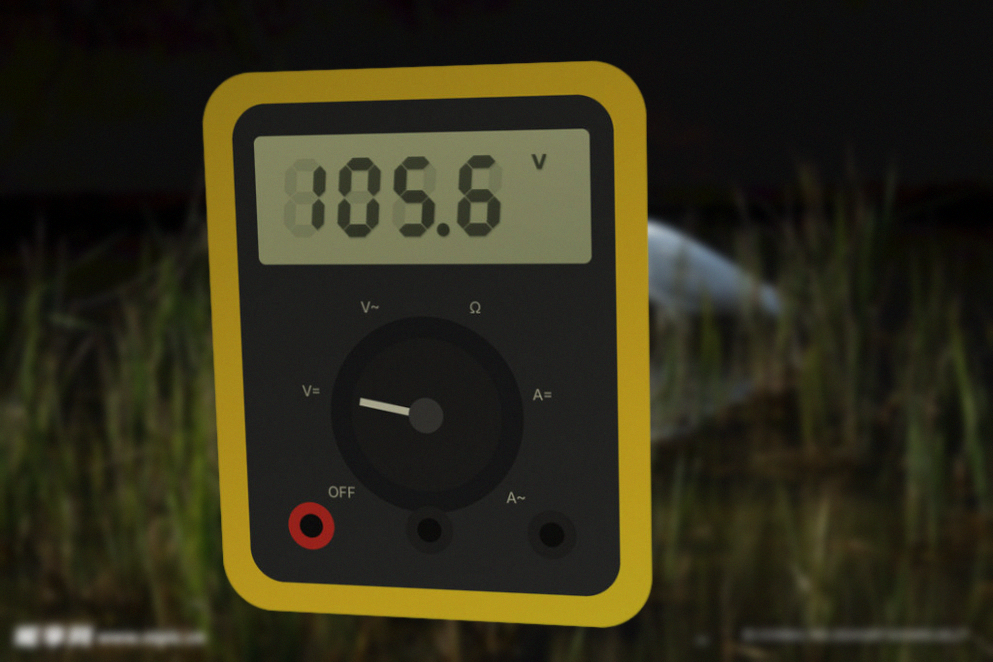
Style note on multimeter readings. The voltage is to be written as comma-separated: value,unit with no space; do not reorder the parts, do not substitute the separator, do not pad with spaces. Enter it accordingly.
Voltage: 105.6,V
